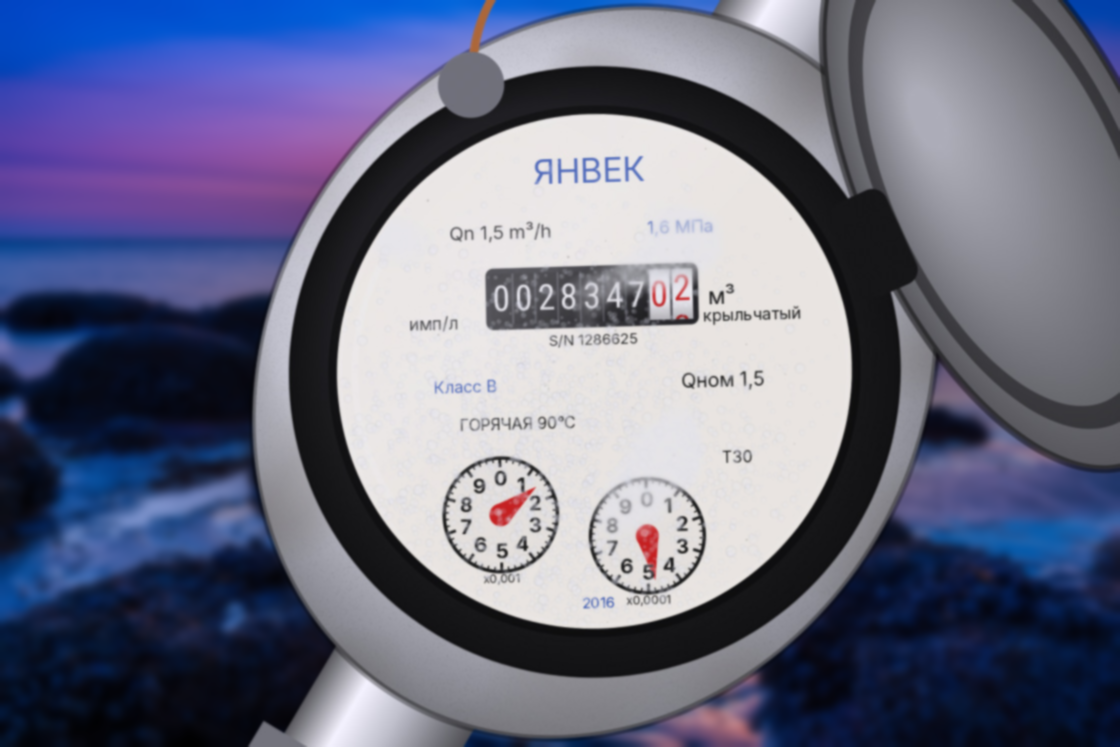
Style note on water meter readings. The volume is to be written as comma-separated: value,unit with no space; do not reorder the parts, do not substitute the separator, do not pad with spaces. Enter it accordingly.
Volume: 28347.0214,m³
